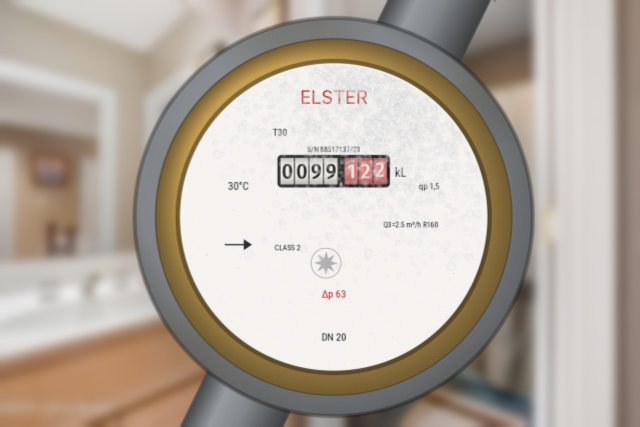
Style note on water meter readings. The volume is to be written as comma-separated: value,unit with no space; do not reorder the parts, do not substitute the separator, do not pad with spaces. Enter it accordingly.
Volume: 99.122,kL
